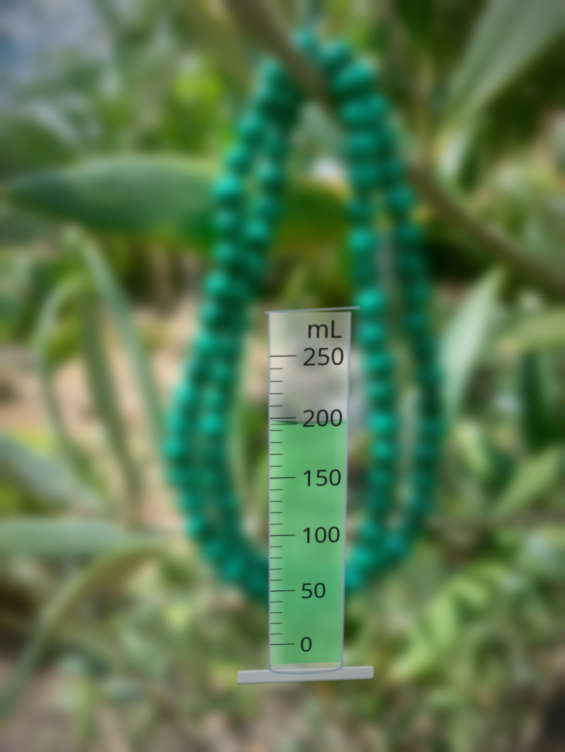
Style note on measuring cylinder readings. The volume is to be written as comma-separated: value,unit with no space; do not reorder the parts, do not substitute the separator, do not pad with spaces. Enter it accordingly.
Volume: 195,mL
